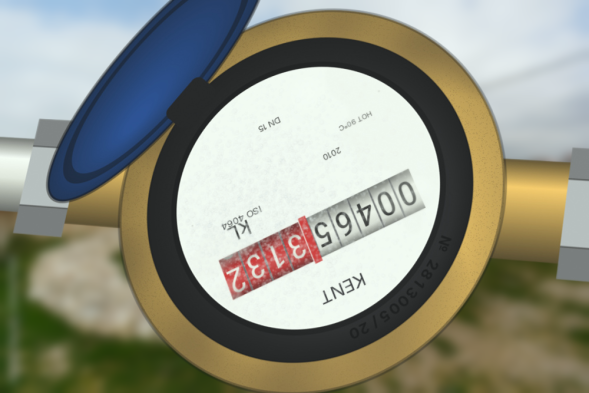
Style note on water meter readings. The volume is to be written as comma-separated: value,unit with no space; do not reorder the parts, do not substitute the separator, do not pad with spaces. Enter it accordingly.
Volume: 465.3132,kL
